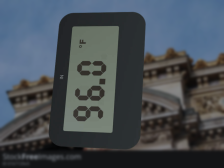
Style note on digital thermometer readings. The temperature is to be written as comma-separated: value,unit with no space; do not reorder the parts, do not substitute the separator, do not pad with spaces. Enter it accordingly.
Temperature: 96.0,°F
